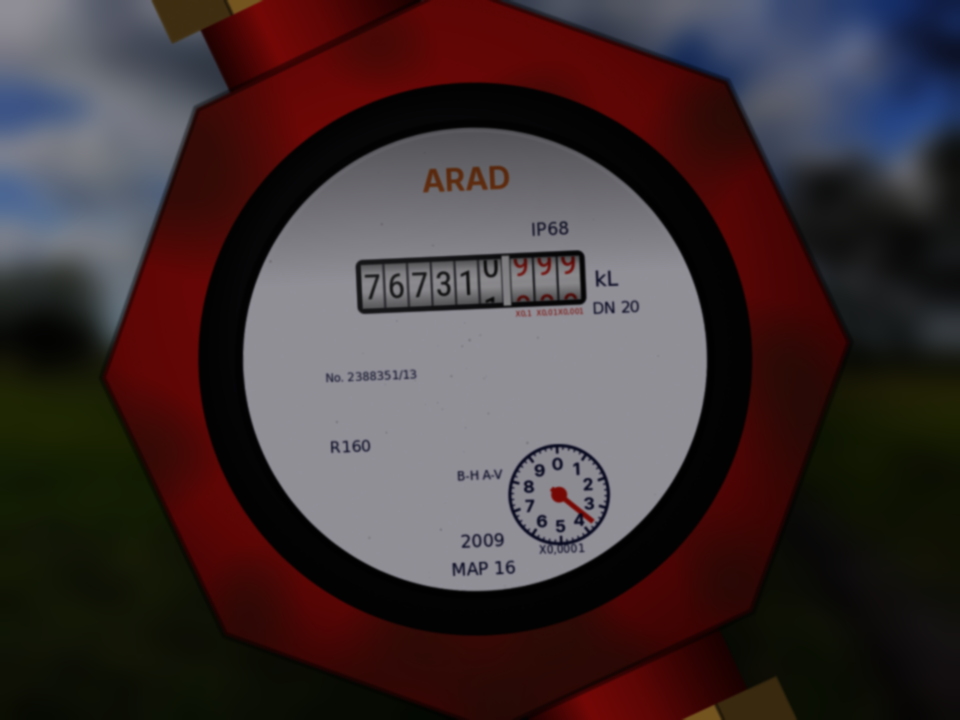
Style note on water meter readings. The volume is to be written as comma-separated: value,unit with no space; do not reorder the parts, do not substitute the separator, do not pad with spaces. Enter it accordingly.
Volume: 767310.9993,kL
